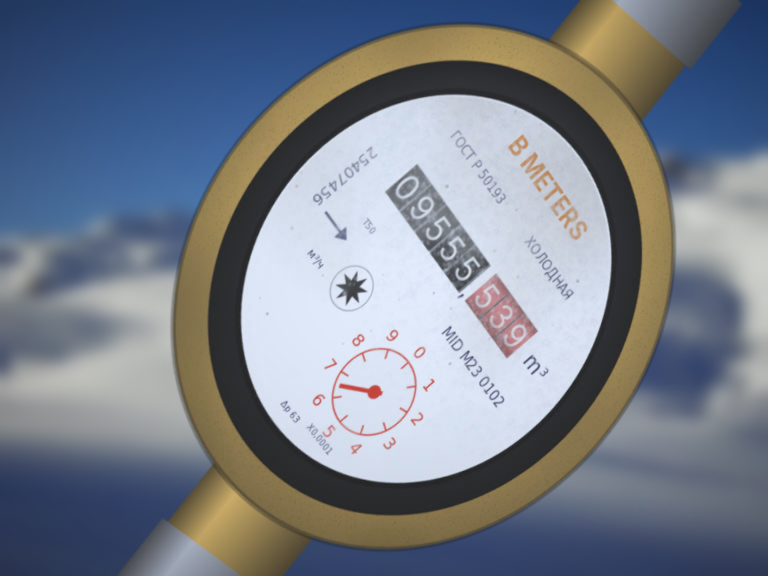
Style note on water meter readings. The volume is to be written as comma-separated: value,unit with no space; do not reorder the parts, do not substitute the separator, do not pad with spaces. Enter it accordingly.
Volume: 9555.5396,m³
